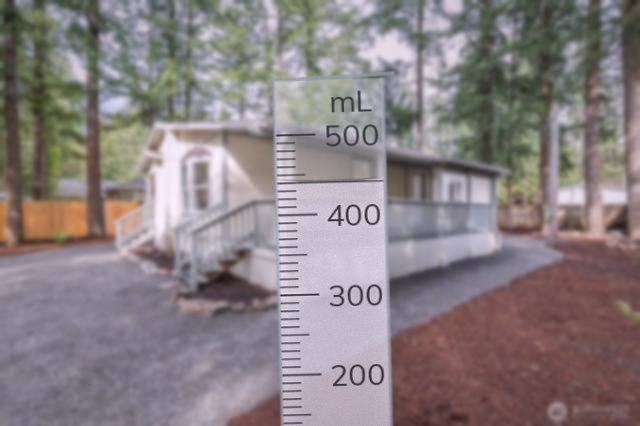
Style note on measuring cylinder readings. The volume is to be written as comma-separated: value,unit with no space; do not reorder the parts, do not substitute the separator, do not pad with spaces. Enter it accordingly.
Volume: 440,mL
